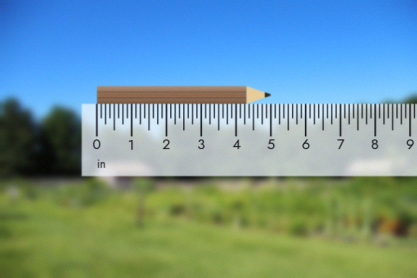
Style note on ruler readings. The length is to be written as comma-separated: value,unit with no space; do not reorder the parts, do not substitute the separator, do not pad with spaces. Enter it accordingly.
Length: 5,in
